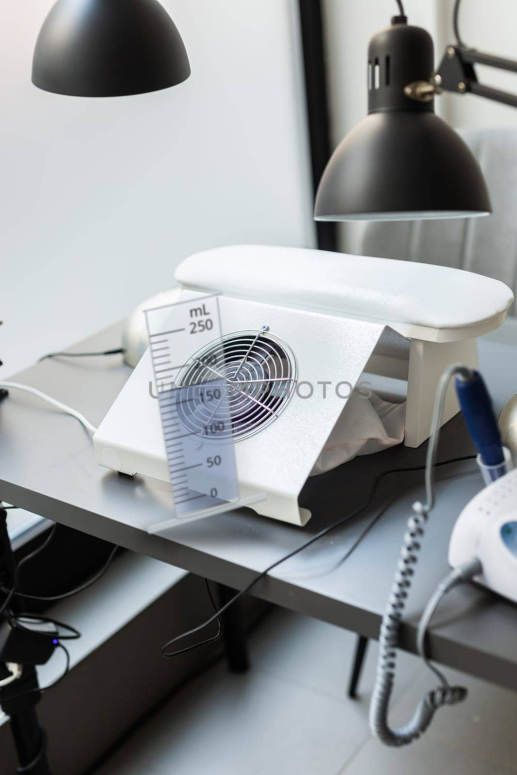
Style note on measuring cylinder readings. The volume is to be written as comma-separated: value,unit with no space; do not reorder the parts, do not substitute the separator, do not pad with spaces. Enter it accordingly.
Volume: 170,mL
